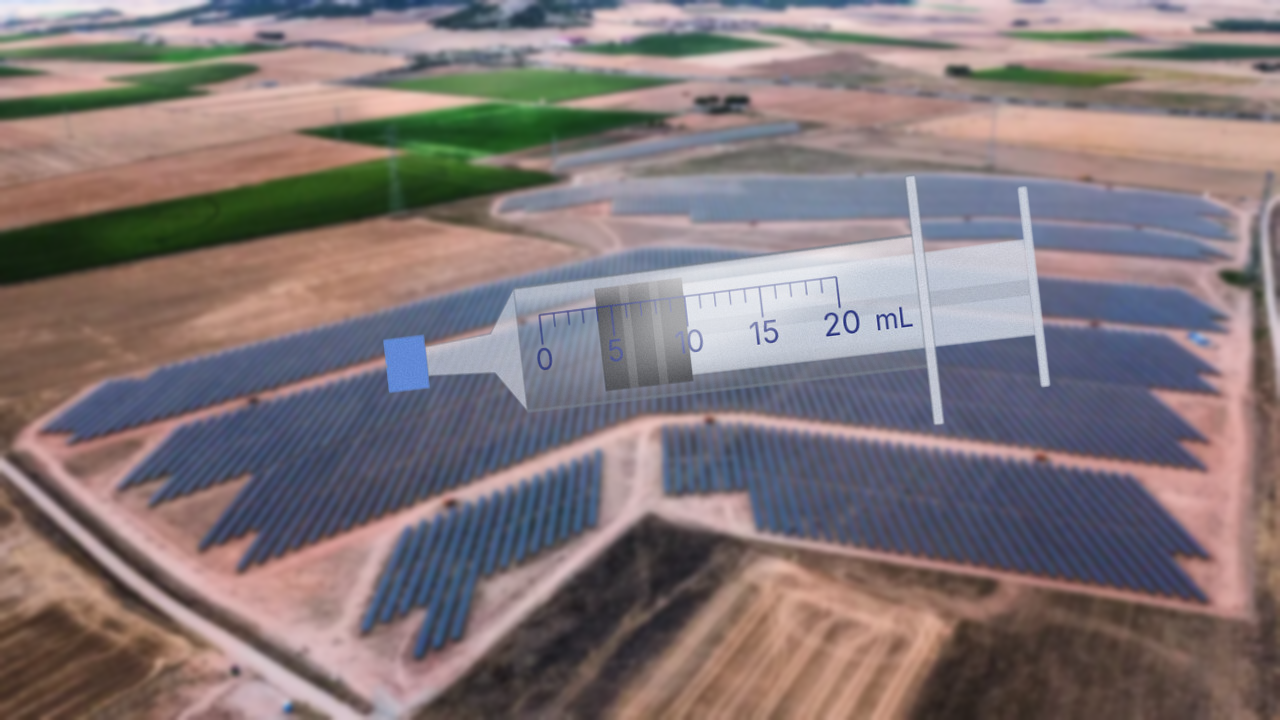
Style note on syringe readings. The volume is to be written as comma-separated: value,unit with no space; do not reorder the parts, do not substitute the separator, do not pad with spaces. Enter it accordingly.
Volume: 4,mL
